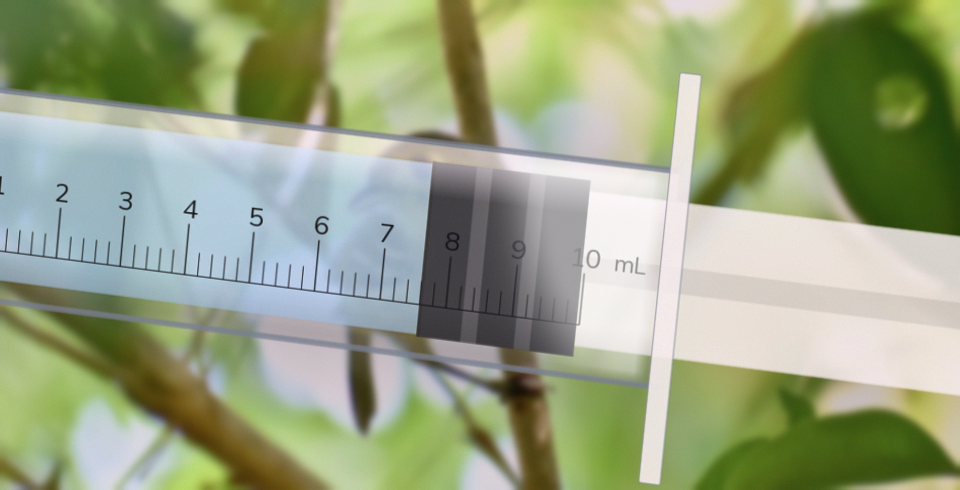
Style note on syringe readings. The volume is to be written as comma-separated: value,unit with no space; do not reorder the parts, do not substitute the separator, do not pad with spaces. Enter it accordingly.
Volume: 7.6,mL
